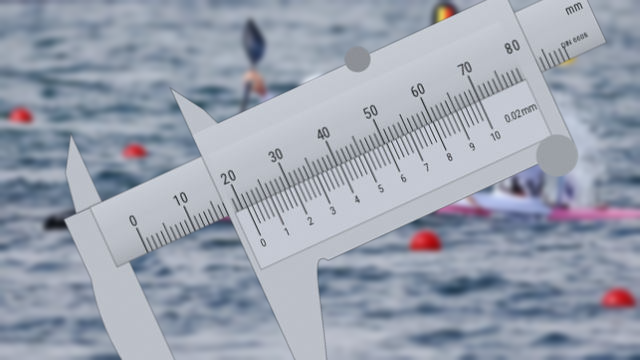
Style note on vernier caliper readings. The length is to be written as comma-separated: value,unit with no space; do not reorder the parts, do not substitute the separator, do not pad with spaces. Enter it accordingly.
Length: 21.0,mm
